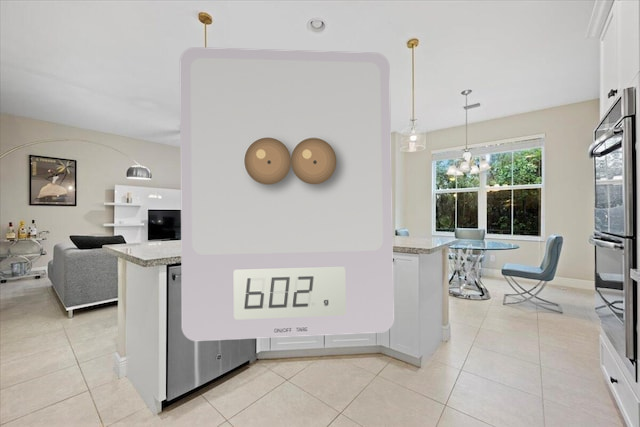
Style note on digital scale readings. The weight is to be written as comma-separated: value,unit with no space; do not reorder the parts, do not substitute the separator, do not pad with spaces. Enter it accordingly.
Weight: 602,g
